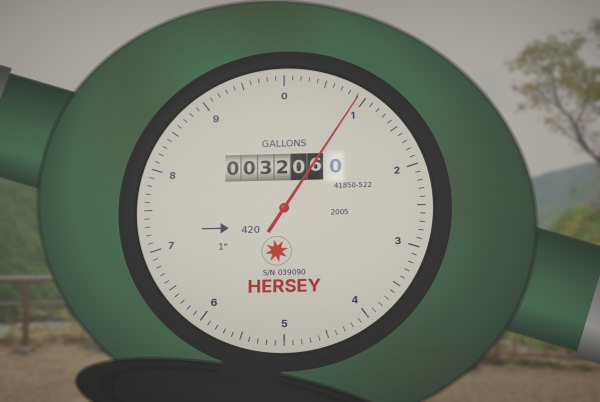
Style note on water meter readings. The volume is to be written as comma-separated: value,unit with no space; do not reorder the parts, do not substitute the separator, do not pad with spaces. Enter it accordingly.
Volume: 32060.9,gal
